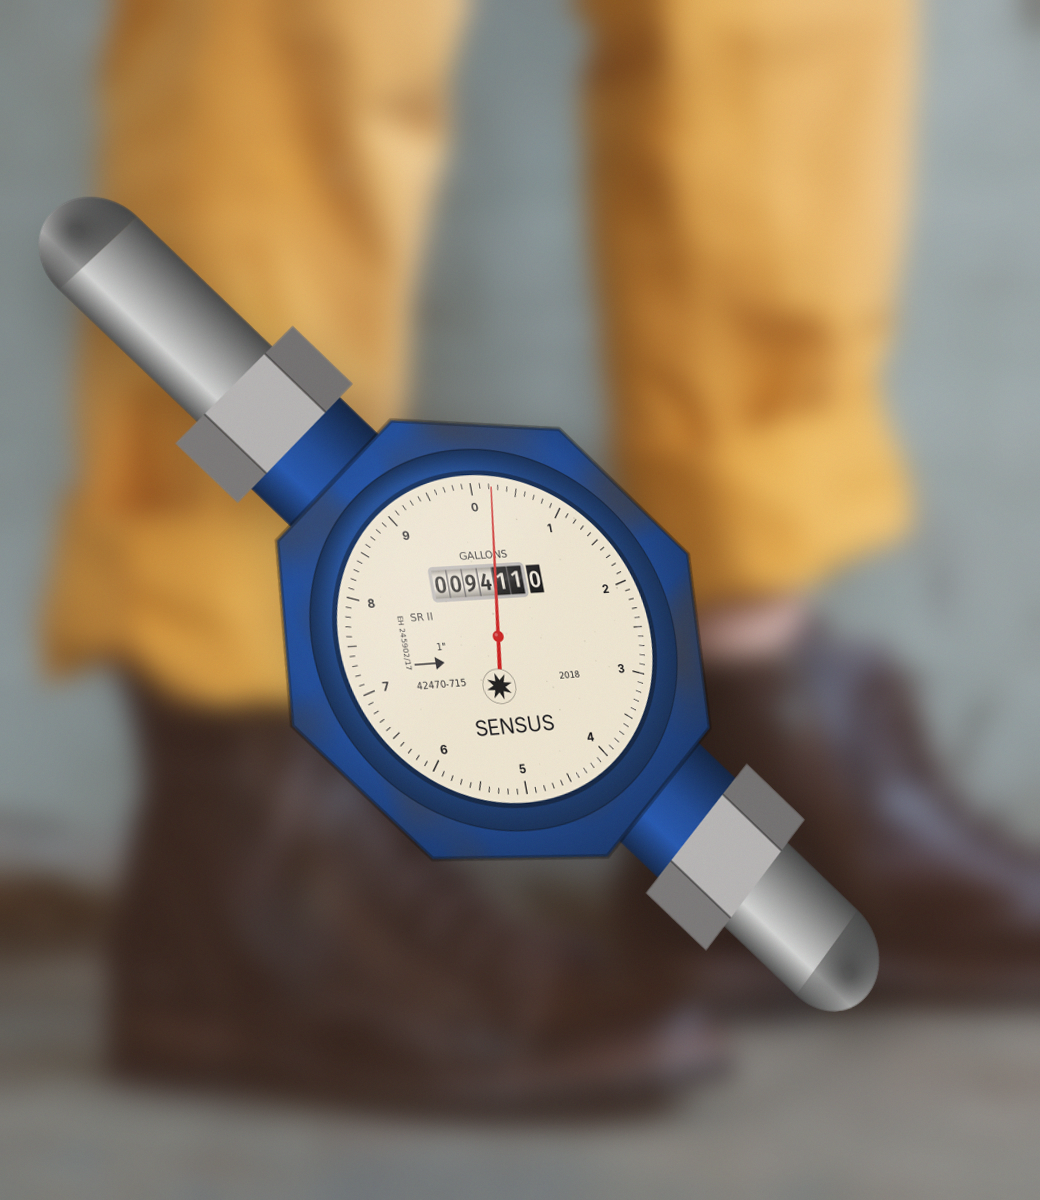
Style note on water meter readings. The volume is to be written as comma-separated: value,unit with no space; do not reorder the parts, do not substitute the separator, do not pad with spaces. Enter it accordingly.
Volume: 94110.2,gal
